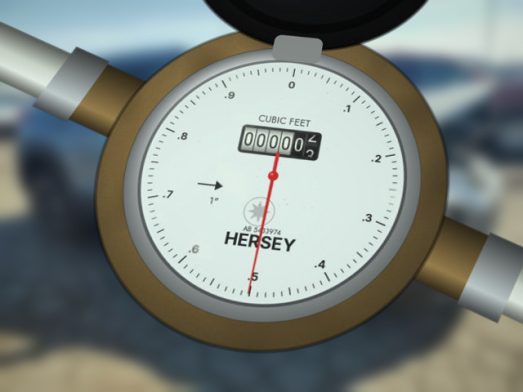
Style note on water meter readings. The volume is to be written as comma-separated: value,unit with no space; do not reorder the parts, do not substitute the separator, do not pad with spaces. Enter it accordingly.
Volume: 2.50,ft³
